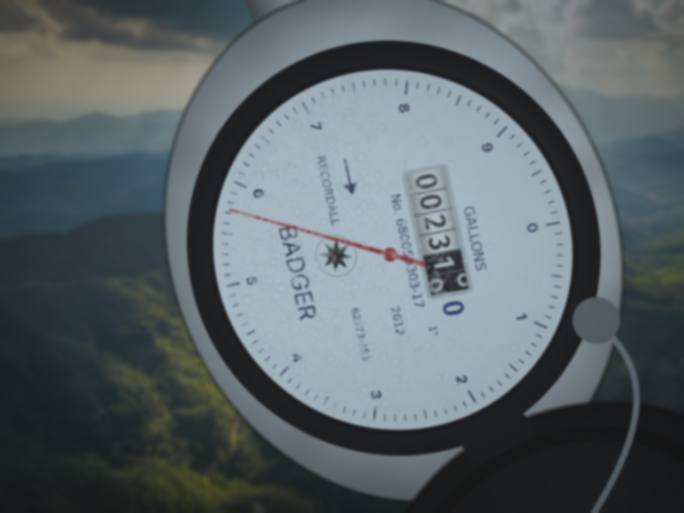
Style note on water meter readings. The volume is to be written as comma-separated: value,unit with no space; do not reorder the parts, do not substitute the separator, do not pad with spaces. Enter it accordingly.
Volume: 23185.7,gal
